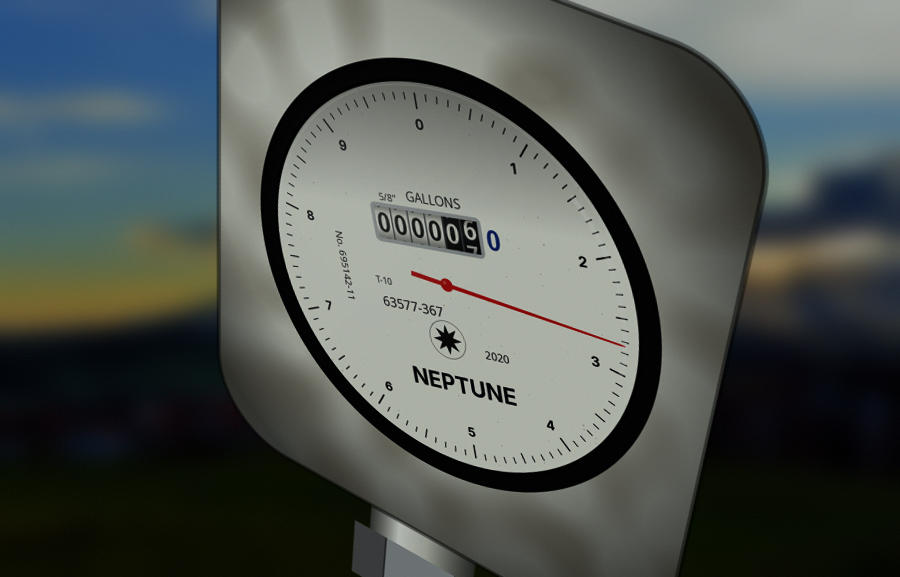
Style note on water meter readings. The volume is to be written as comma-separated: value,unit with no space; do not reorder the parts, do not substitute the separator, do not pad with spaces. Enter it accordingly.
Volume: 62.7,gal
